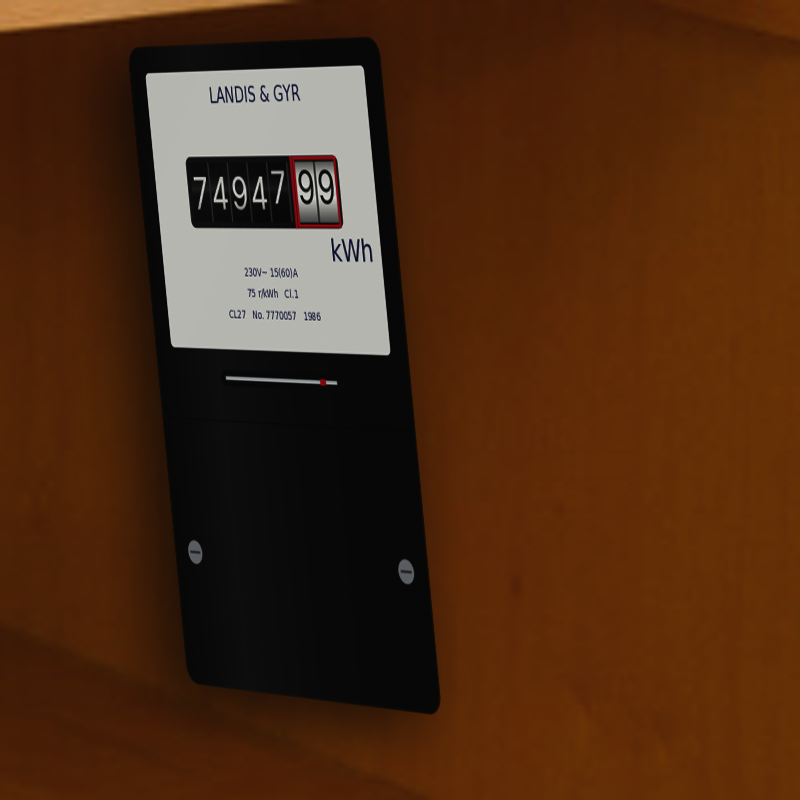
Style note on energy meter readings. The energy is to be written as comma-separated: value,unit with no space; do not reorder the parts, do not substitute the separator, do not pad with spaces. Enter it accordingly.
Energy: 74947.99,kWh
